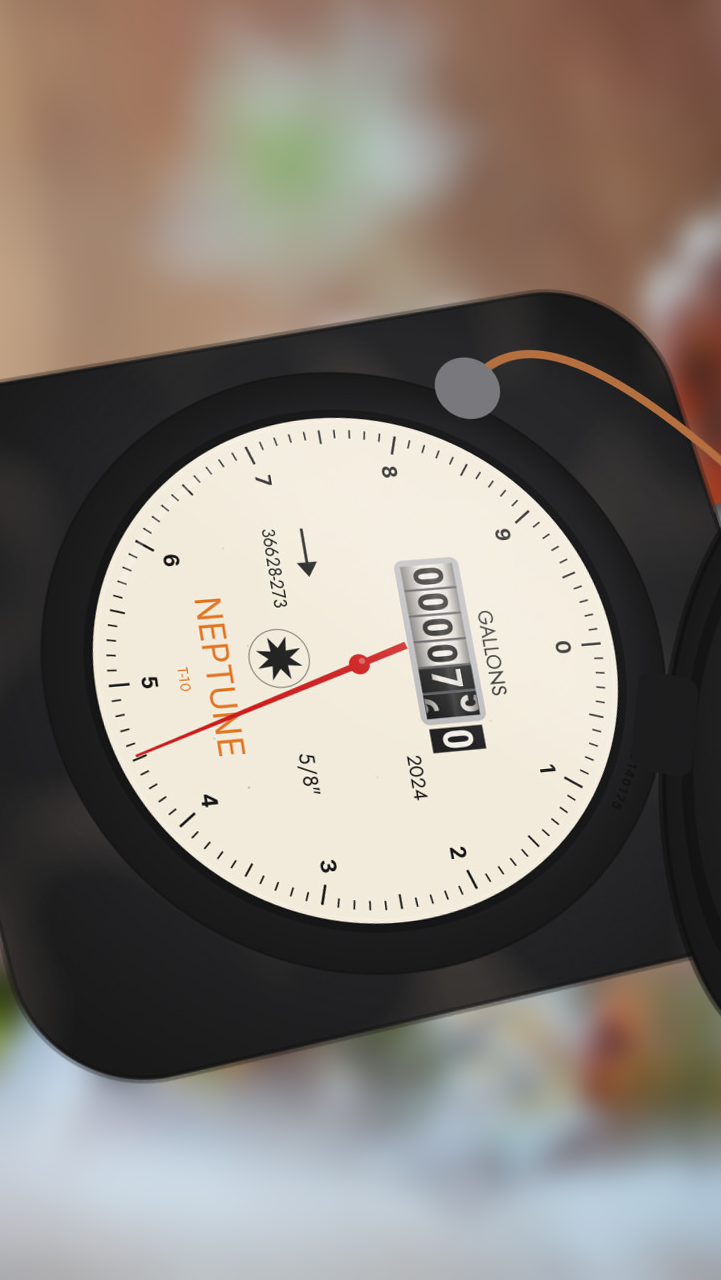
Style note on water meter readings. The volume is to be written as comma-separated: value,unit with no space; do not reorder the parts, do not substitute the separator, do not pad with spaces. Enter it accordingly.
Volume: 754.5,gal
